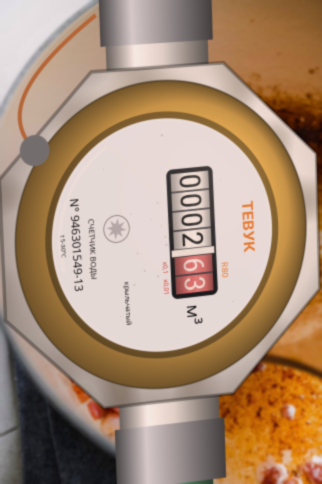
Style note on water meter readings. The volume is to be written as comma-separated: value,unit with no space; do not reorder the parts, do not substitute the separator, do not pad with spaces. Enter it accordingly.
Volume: 2.63,m³
